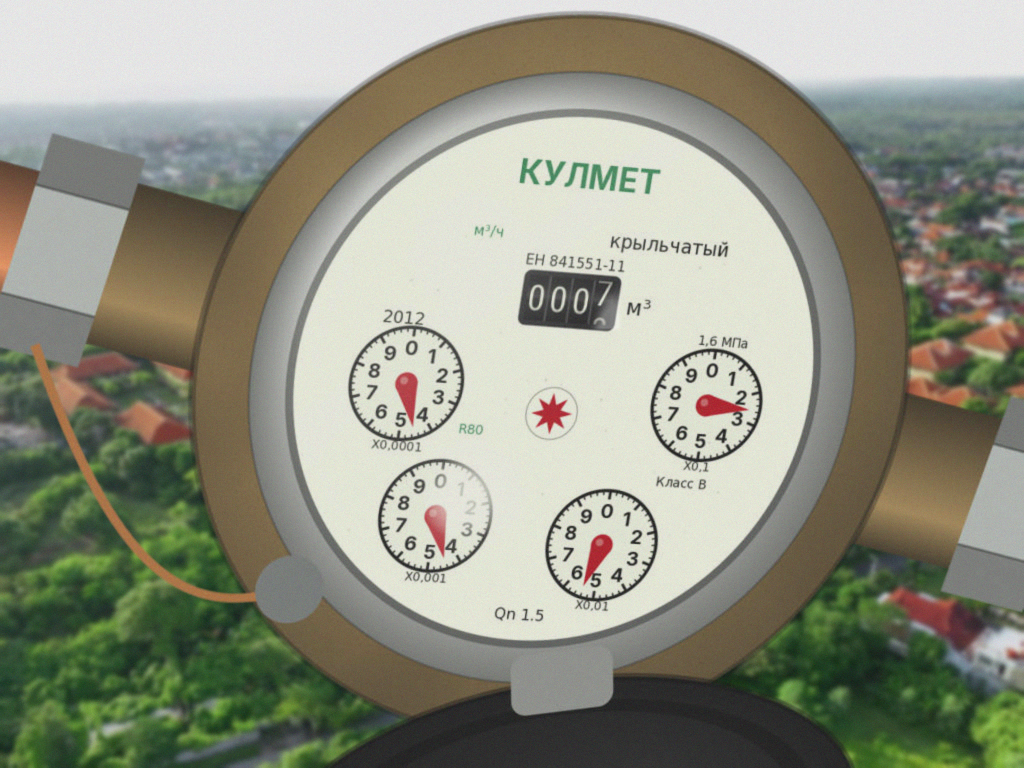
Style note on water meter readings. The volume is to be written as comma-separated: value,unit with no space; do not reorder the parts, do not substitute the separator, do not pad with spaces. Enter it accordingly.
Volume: 7.2544,m³
